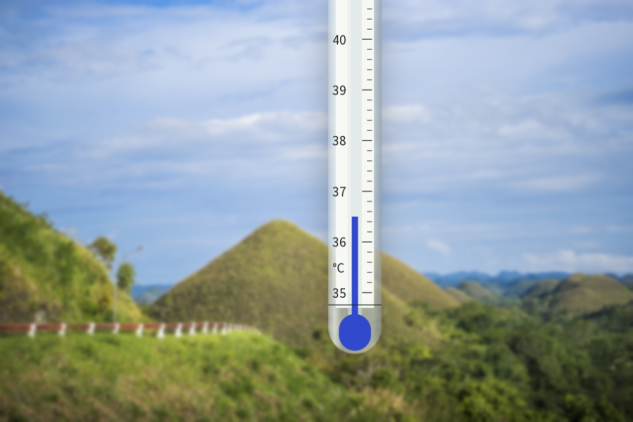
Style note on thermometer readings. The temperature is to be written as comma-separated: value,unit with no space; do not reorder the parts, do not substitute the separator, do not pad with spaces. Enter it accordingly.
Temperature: 36.5,°C
